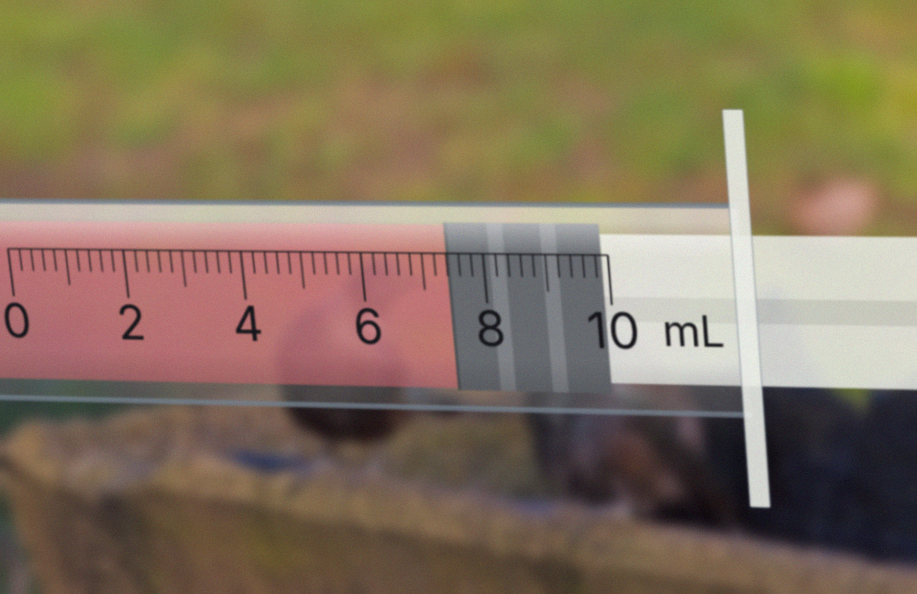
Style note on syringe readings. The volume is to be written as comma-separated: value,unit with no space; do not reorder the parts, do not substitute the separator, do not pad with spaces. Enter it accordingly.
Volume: 7.4,mL
